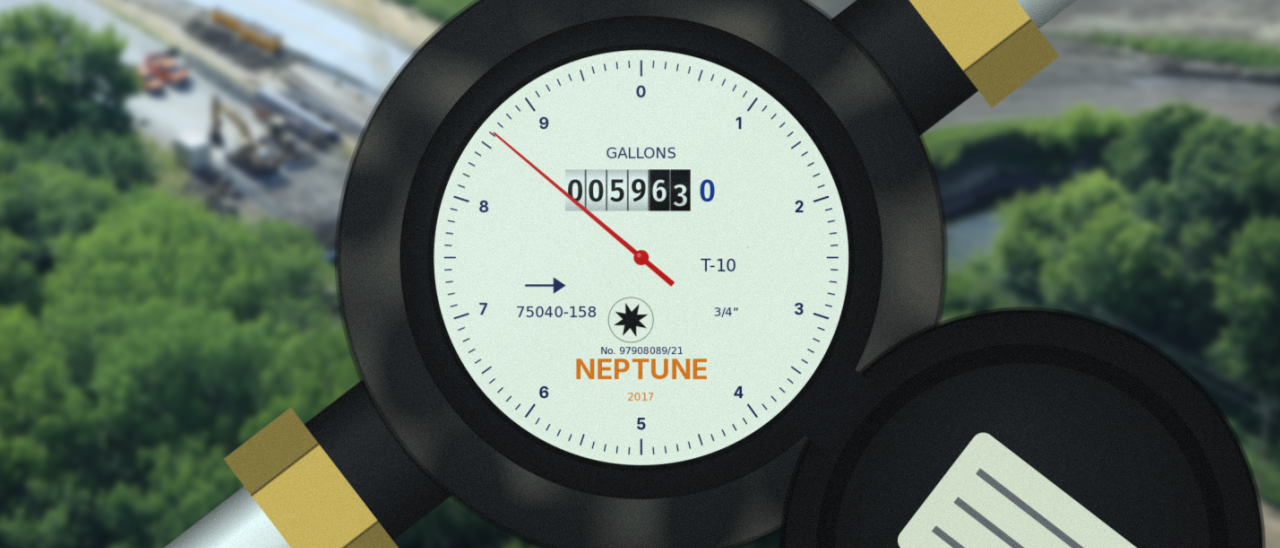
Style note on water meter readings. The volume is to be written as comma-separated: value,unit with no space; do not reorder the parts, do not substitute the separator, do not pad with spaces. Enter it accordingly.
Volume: 59628.6,gal
